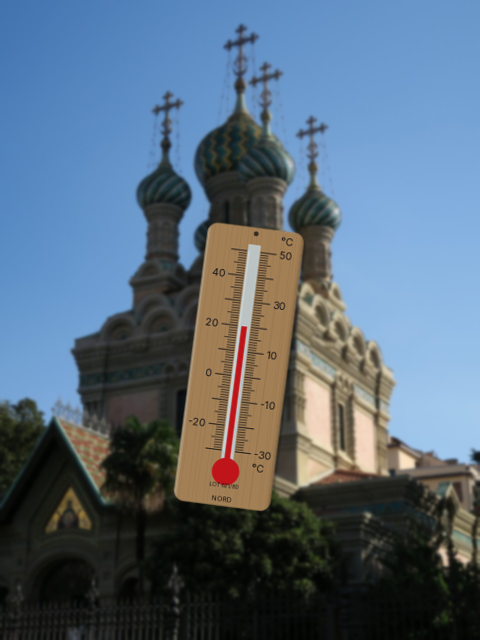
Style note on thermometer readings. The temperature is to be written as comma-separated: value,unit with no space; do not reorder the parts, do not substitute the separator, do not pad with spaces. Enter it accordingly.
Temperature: 20,°C
